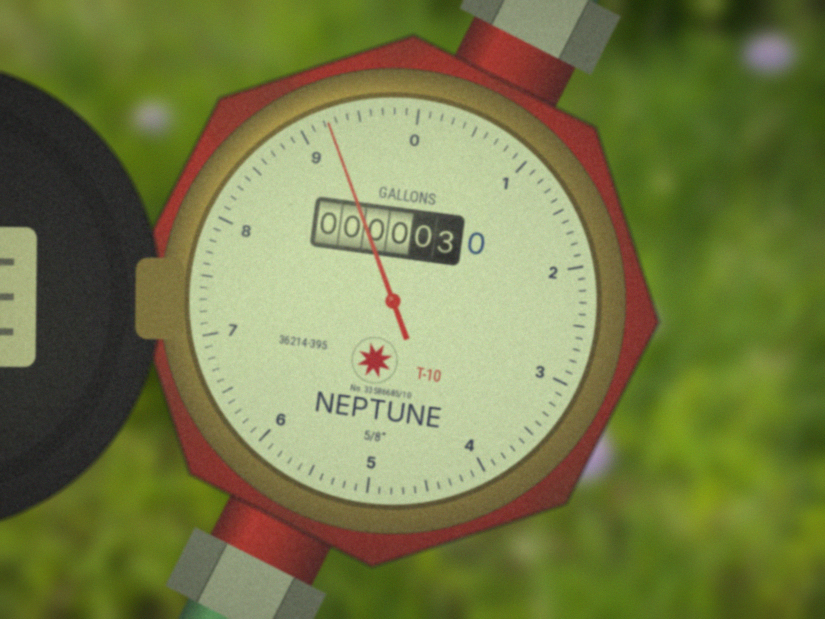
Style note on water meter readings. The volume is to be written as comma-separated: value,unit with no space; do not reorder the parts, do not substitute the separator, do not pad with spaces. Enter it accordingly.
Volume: 29.2,gal
